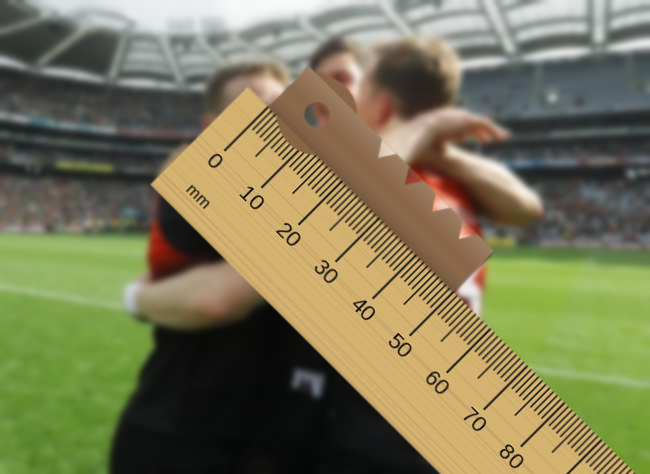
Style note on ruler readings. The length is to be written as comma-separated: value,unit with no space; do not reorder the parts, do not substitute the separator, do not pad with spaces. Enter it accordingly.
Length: 50,mm
